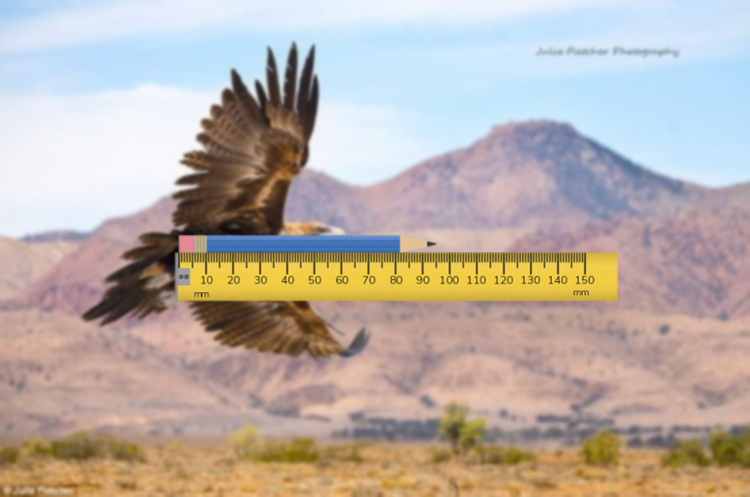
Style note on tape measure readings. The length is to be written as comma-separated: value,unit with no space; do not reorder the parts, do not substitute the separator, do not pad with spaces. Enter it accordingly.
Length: 95,mm
